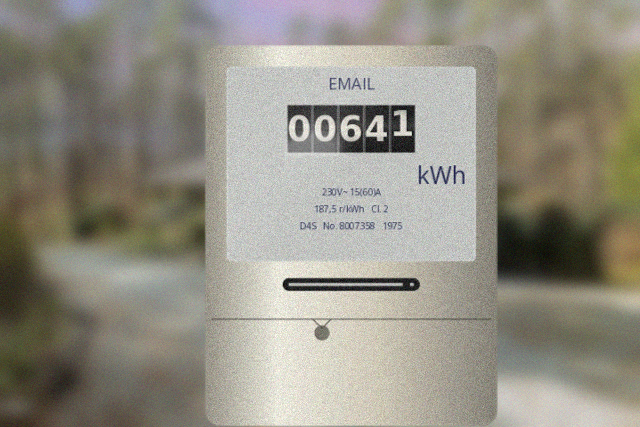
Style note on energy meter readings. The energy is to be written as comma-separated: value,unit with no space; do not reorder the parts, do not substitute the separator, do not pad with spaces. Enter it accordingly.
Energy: 641,kWh
